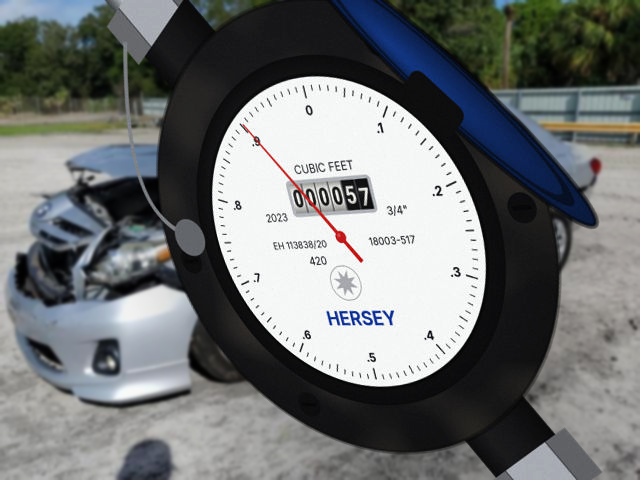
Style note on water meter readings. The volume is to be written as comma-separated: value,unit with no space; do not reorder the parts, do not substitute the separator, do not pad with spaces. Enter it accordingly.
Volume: 56.90,ft³
